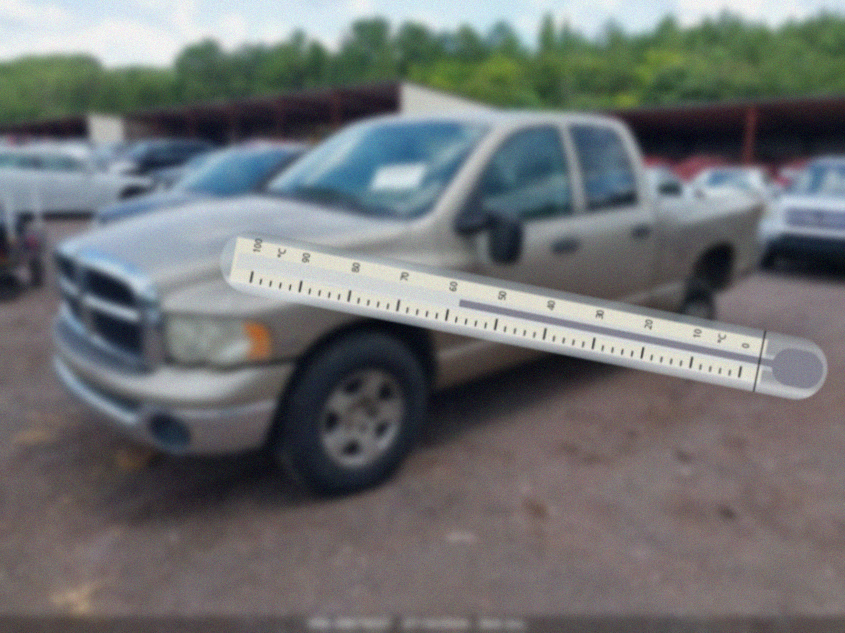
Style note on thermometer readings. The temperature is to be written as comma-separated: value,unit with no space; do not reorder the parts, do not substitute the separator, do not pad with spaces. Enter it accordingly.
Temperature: 58,°C
